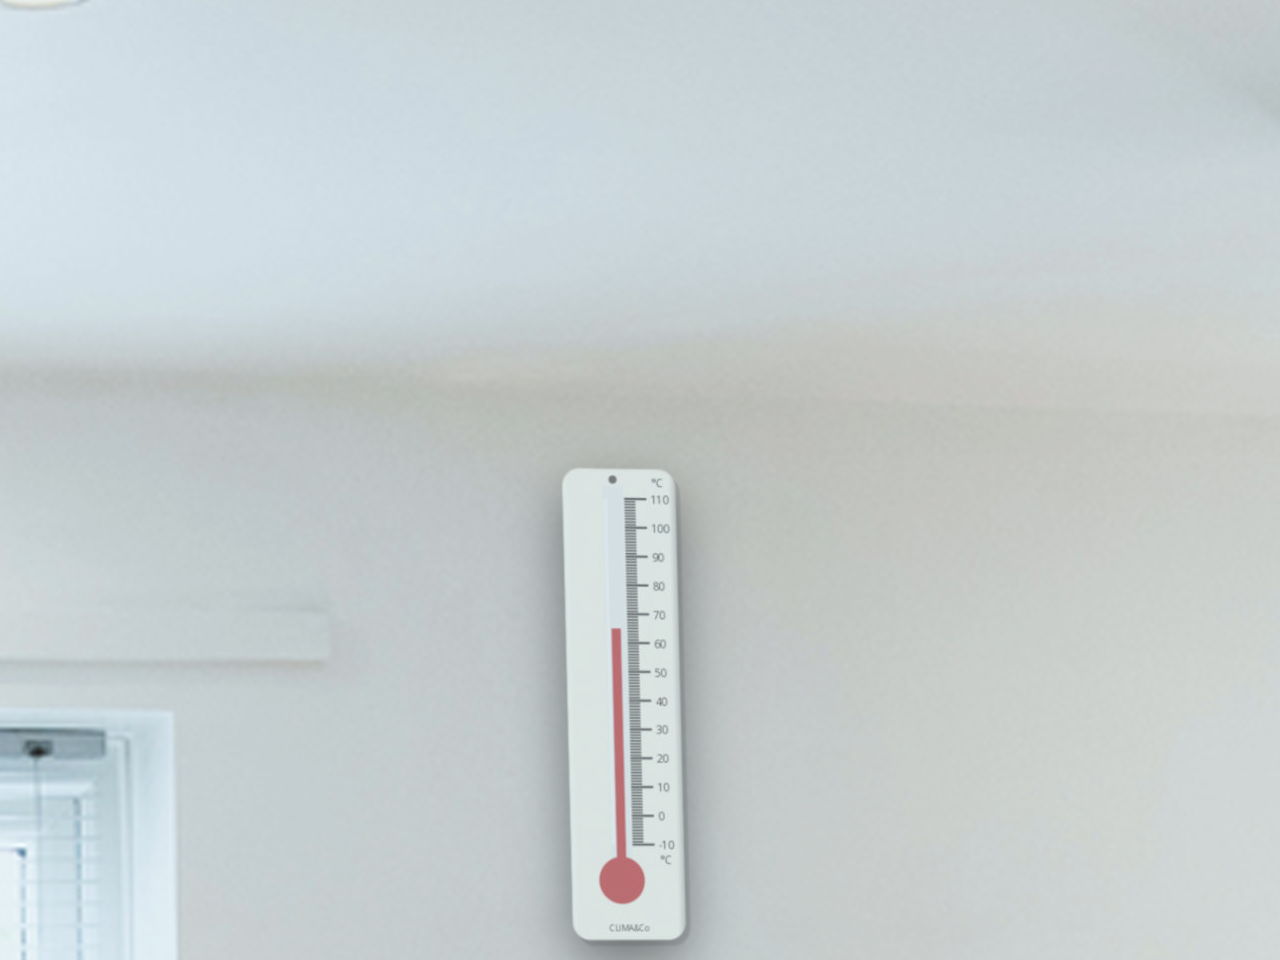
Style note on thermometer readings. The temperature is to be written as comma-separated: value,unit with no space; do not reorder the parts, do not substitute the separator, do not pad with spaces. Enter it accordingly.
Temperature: 65,°C
